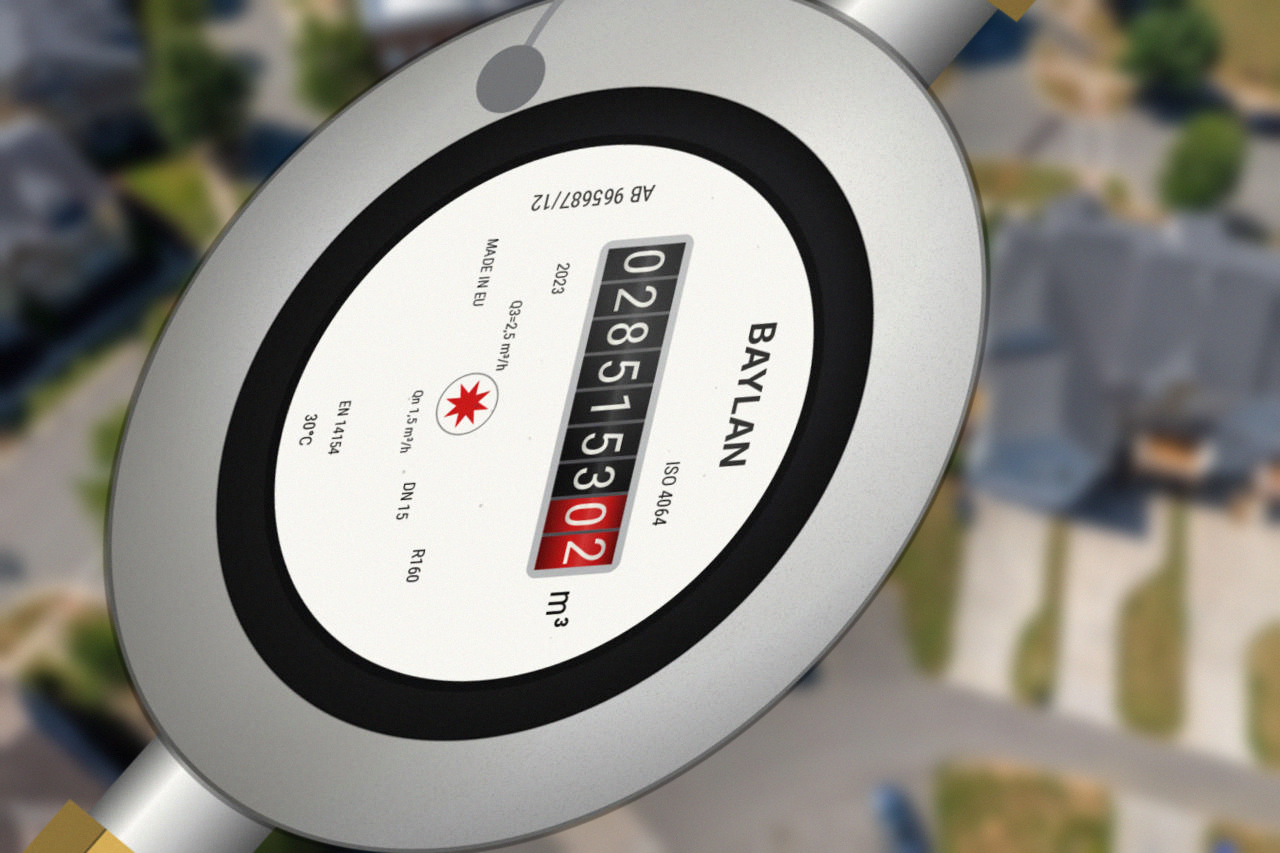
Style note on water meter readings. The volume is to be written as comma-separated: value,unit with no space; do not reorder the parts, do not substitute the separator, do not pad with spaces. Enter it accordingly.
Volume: 285153.02,m³
